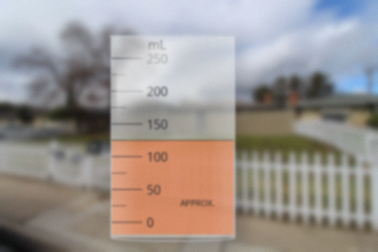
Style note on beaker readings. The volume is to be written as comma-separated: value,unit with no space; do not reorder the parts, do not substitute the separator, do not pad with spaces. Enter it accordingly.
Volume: 125,mL
